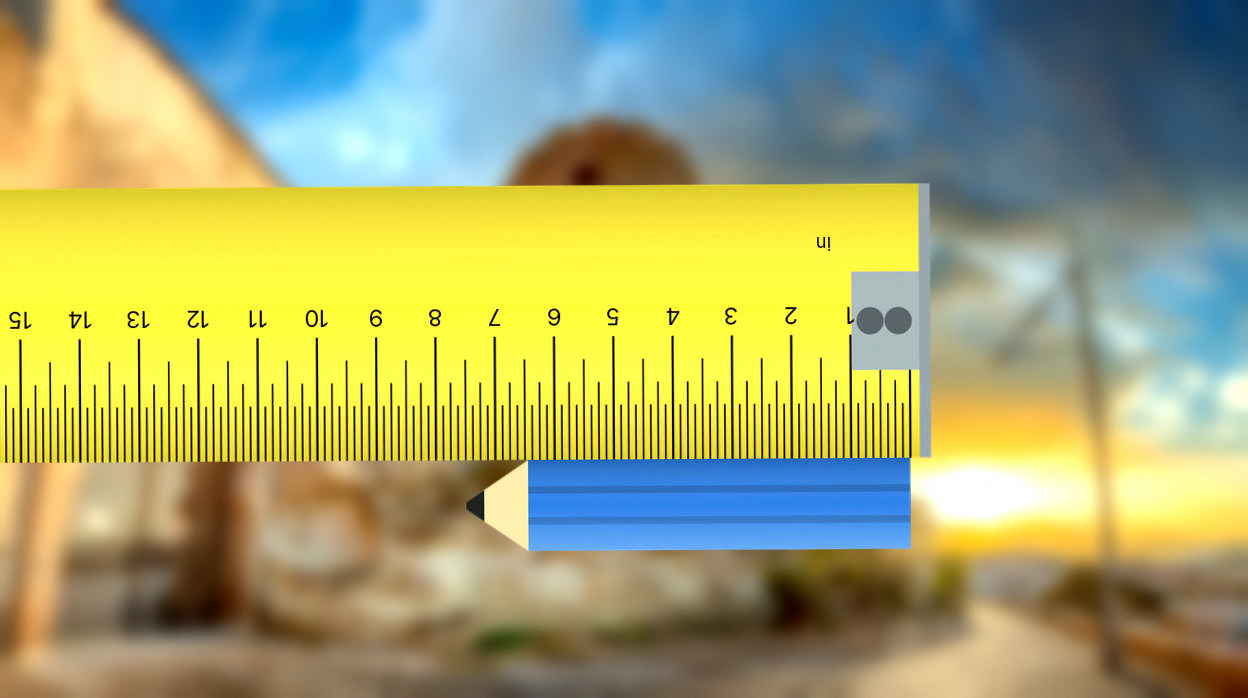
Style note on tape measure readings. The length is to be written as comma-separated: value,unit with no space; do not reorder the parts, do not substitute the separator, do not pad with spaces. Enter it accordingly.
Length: 7.5,in
